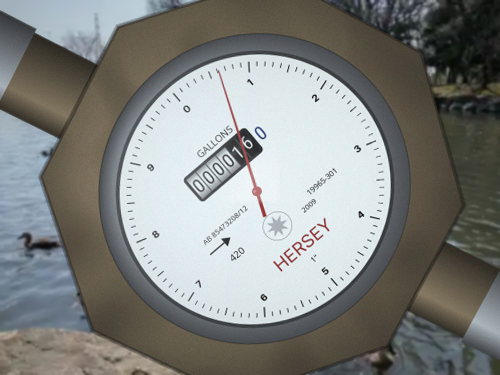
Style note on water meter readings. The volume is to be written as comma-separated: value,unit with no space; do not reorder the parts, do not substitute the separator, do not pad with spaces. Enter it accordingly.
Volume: 160.6,gal
